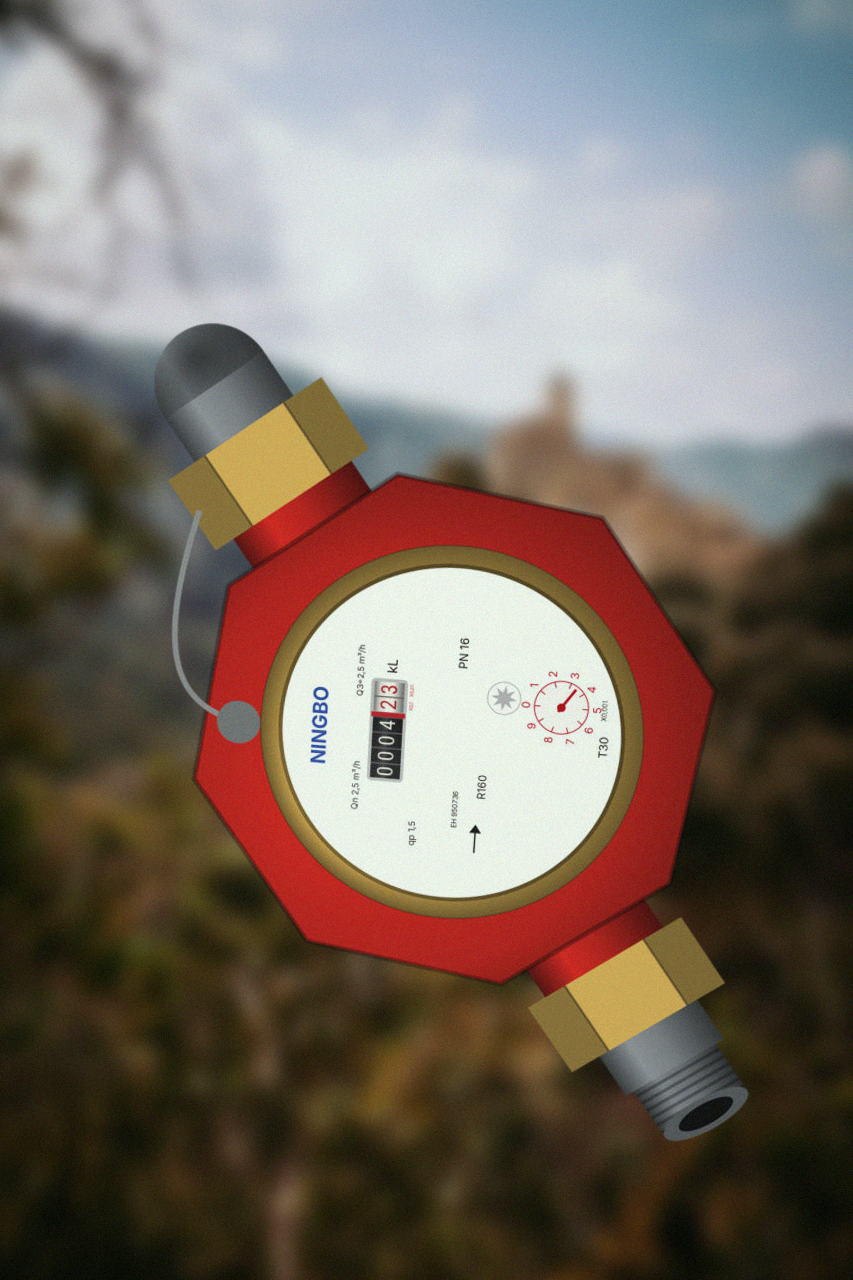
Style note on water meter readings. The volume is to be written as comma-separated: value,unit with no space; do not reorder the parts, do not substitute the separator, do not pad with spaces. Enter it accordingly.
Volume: 4.233,kL
